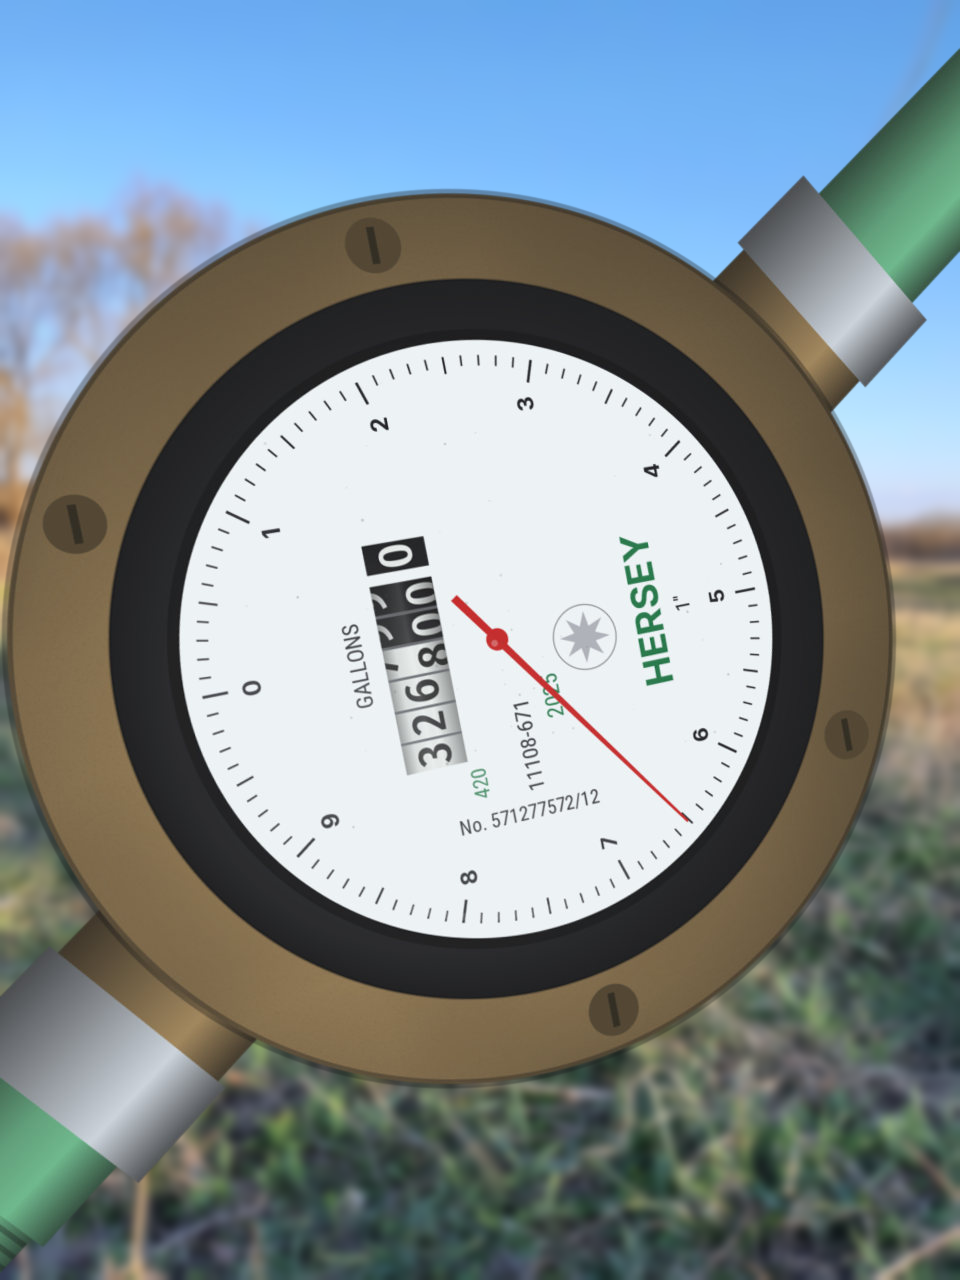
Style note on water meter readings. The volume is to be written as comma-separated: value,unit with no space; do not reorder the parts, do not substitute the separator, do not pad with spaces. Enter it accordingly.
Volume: 3267996.5,gal
